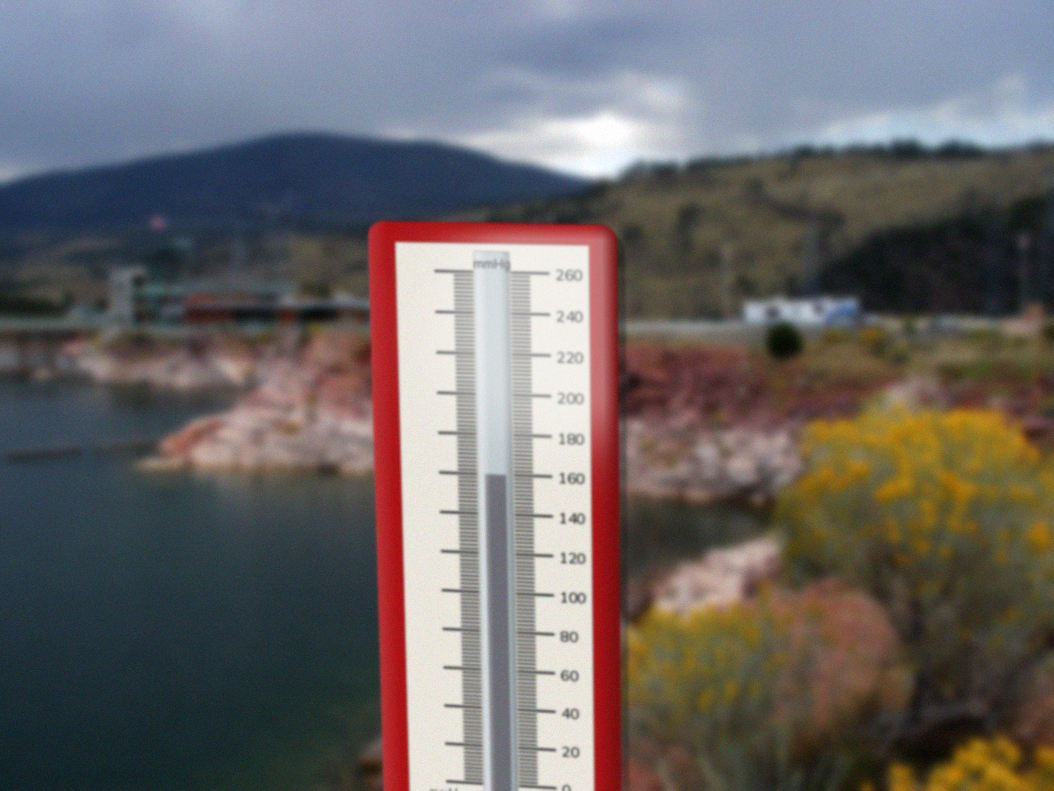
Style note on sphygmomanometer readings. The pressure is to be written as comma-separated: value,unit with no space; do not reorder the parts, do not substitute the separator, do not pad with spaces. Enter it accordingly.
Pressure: 160,mmHg
